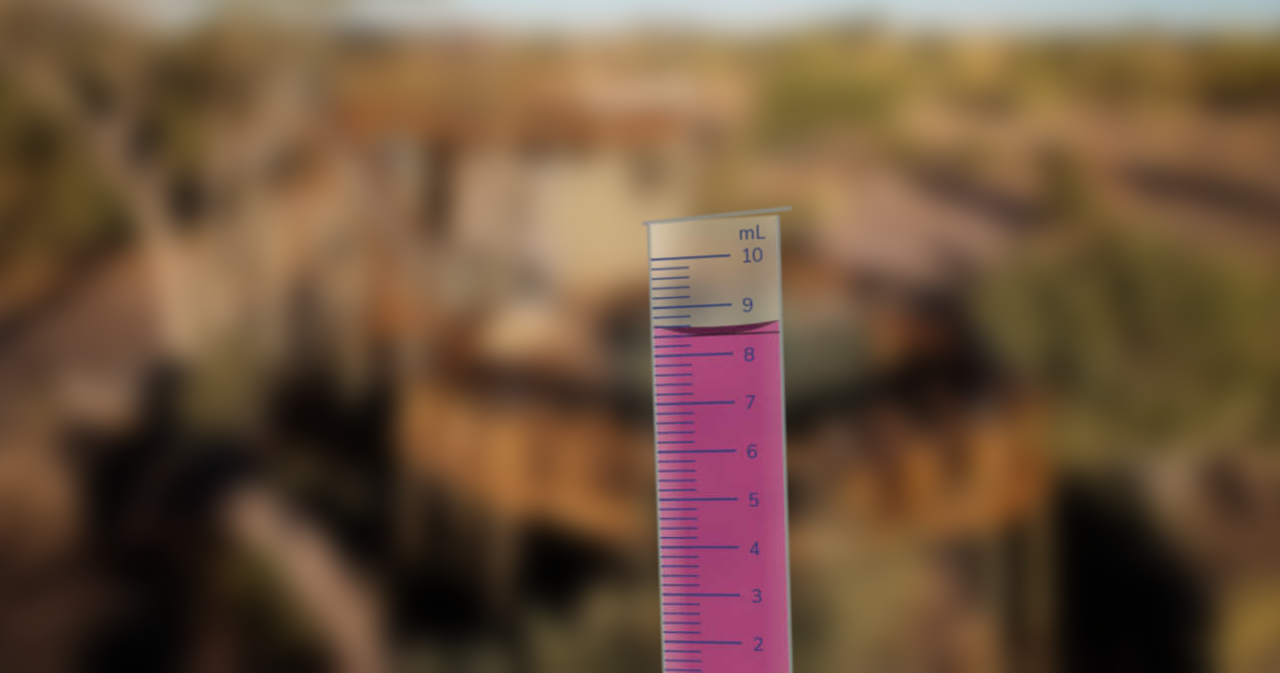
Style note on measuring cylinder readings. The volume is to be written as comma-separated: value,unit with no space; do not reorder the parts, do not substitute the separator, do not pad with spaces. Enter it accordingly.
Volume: 8.4,mL
